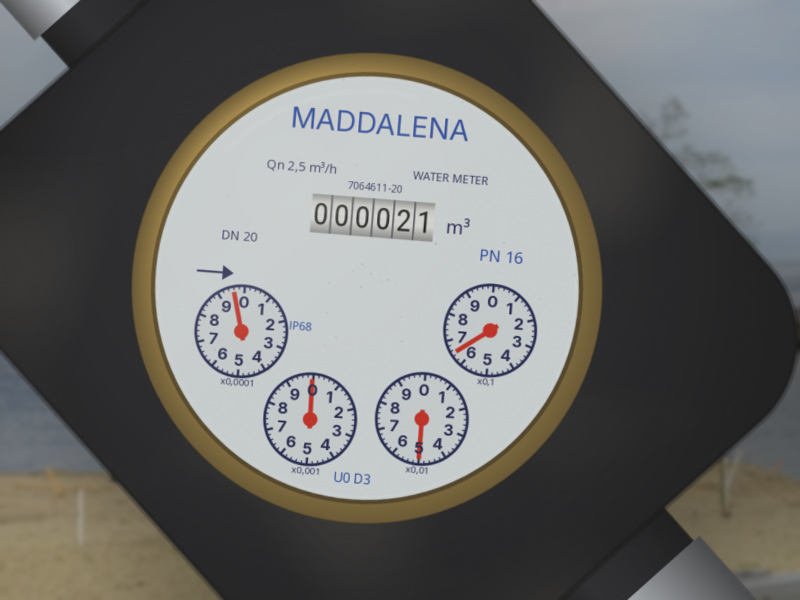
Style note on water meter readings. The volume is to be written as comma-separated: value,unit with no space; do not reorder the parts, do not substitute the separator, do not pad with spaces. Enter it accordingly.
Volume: 21.6499,m³
